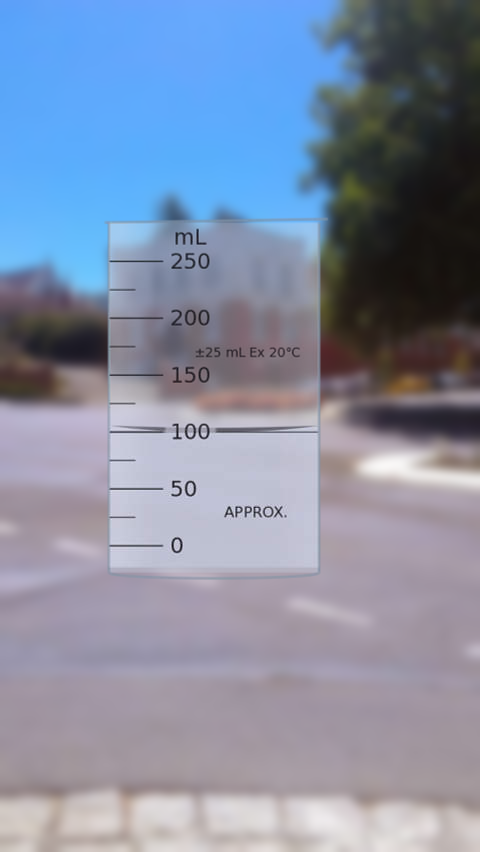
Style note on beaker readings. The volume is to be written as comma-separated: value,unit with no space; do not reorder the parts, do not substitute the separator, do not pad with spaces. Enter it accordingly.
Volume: 100,mL
